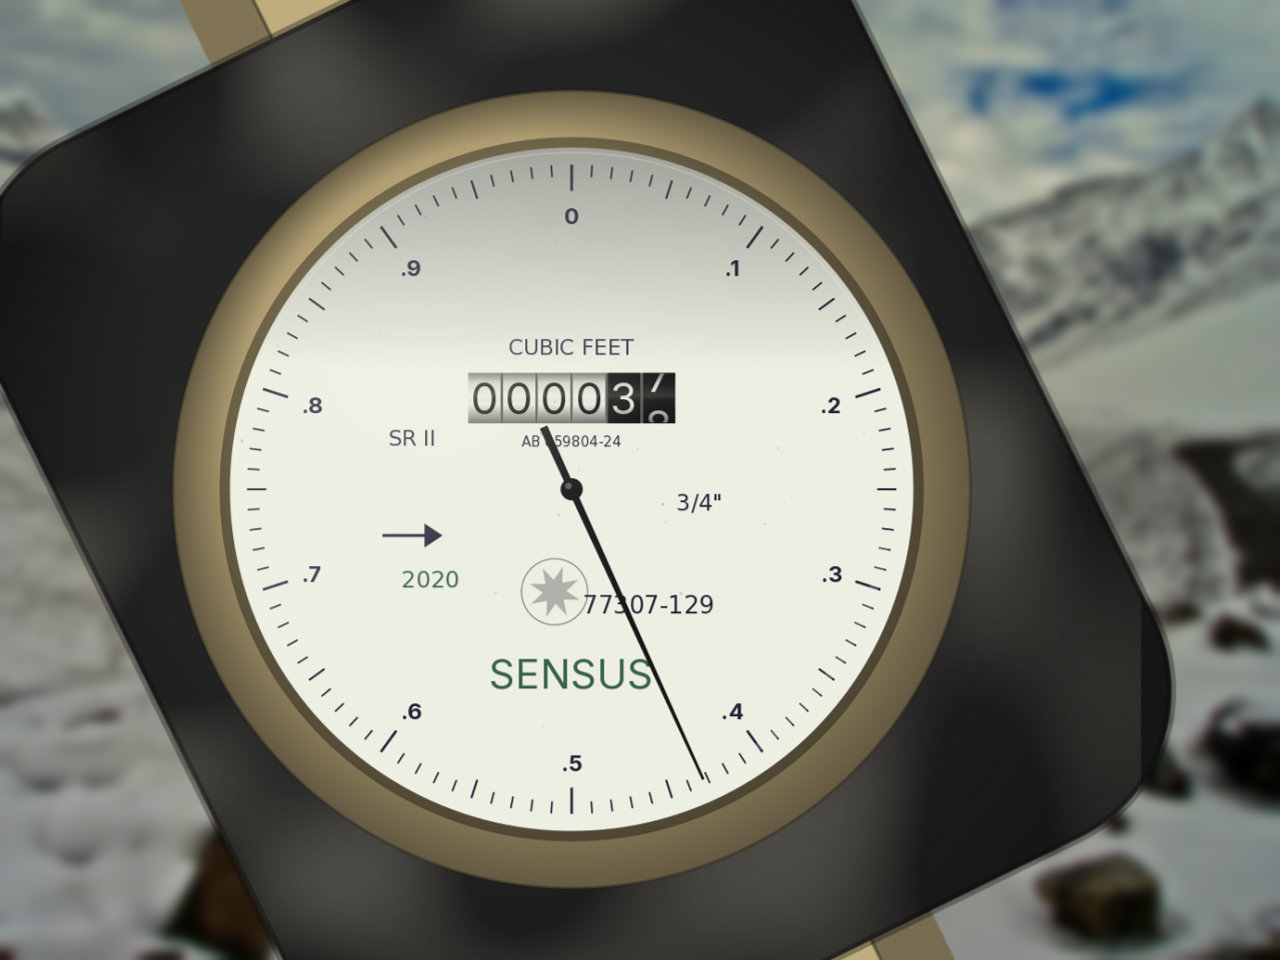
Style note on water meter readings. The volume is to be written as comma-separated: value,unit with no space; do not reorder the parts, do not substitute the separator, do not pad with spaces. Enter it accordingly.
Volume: 37.43,ft³
